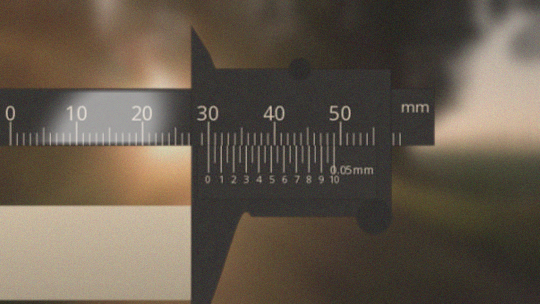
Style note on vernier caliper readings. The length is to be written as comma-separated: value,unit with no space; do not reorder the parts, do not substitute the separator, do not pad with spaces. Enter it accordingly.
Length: 30.0,mm
